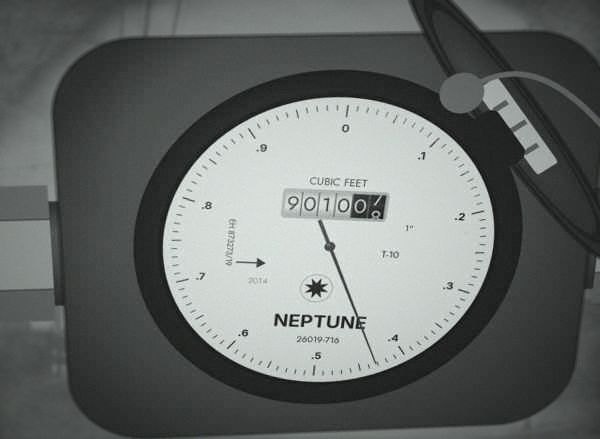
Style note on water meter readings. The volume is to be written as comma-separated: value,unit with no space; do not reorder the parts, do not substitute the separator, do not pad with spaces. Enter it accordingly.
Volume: 901007.43,ft³
